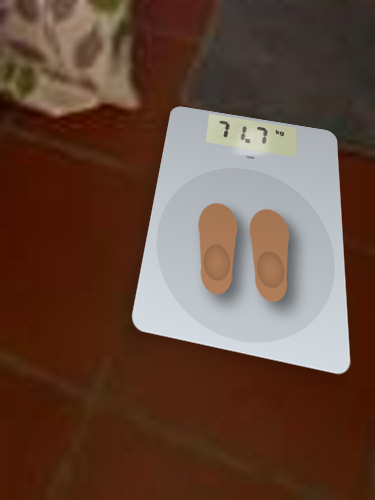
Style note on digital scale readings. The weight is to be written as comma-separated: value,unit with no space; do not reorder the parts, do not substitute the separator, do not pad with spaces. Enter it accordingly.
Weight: 71.7,kg
